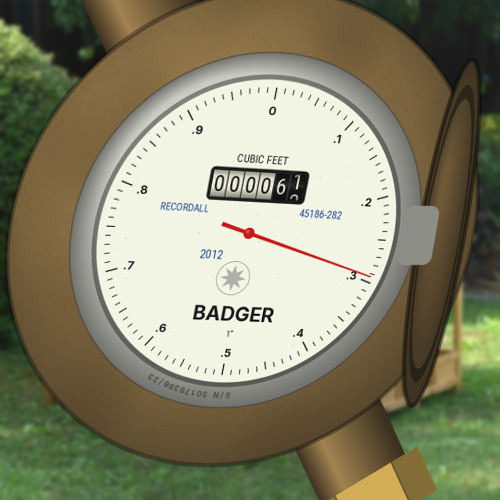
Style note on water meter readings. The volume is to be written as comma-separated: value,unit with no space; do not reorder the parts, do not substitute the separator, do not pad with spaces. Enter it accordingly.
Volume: 61.29,ft³
